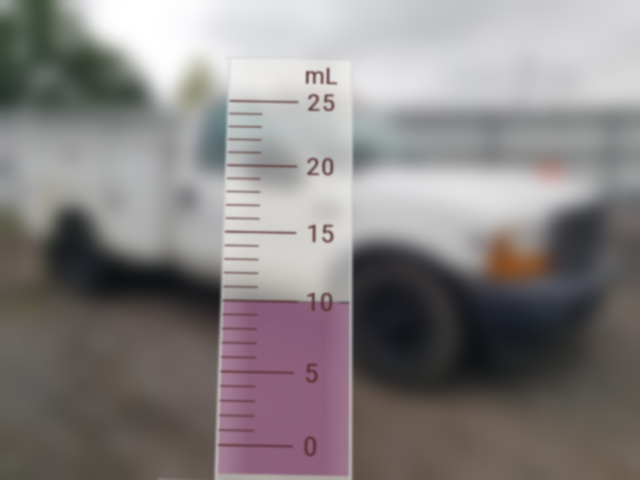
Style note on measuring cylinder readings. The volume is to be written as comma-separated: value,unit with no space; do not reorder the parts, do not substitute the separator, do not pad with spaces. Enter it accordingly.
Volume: 10,mL
